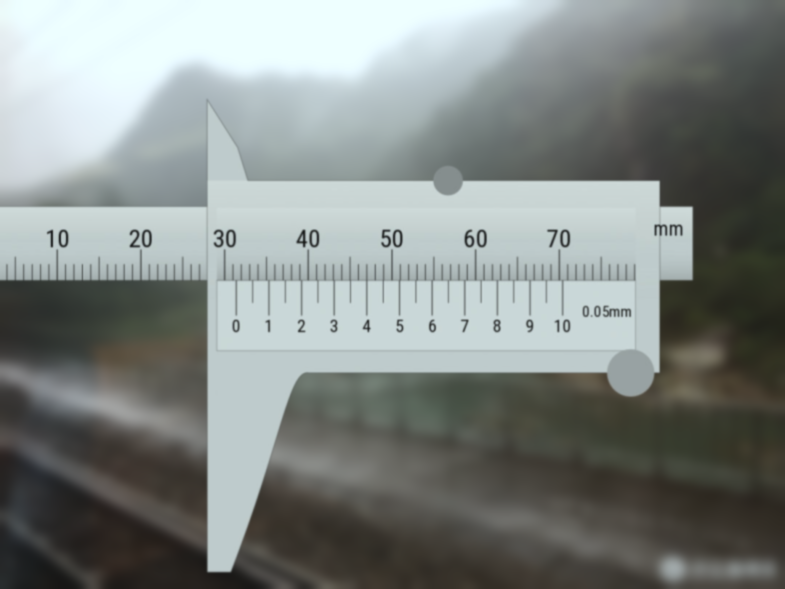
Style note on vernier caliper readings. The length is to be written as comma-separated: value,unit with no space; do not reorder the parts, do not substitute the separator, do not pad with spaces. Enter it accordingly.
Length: 31.4,mm
